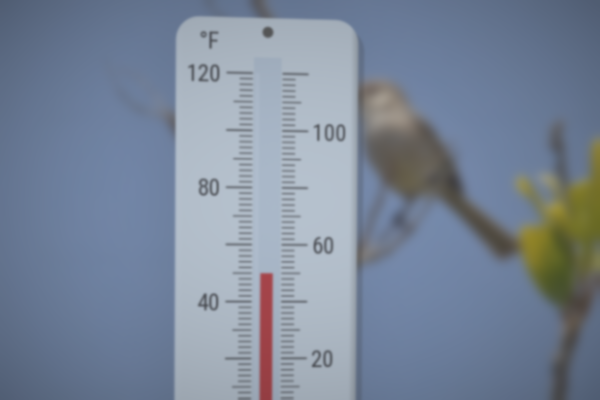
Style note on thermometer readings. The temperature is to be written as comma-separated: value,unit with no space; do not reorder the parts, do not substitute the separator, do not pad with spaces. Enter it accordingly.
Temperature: 50,°F
